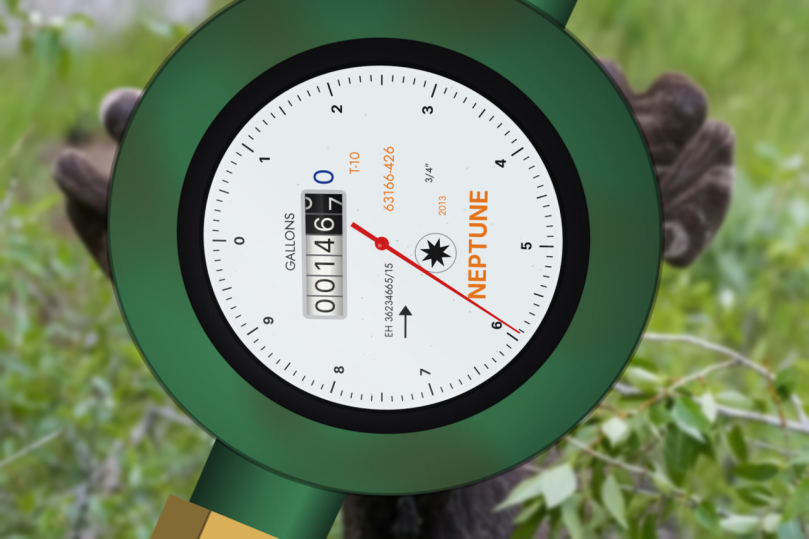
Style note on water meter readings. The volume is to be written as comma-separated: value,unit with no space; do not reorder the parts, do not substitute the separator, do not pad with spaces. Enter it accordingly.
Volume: 14665.9,gal
